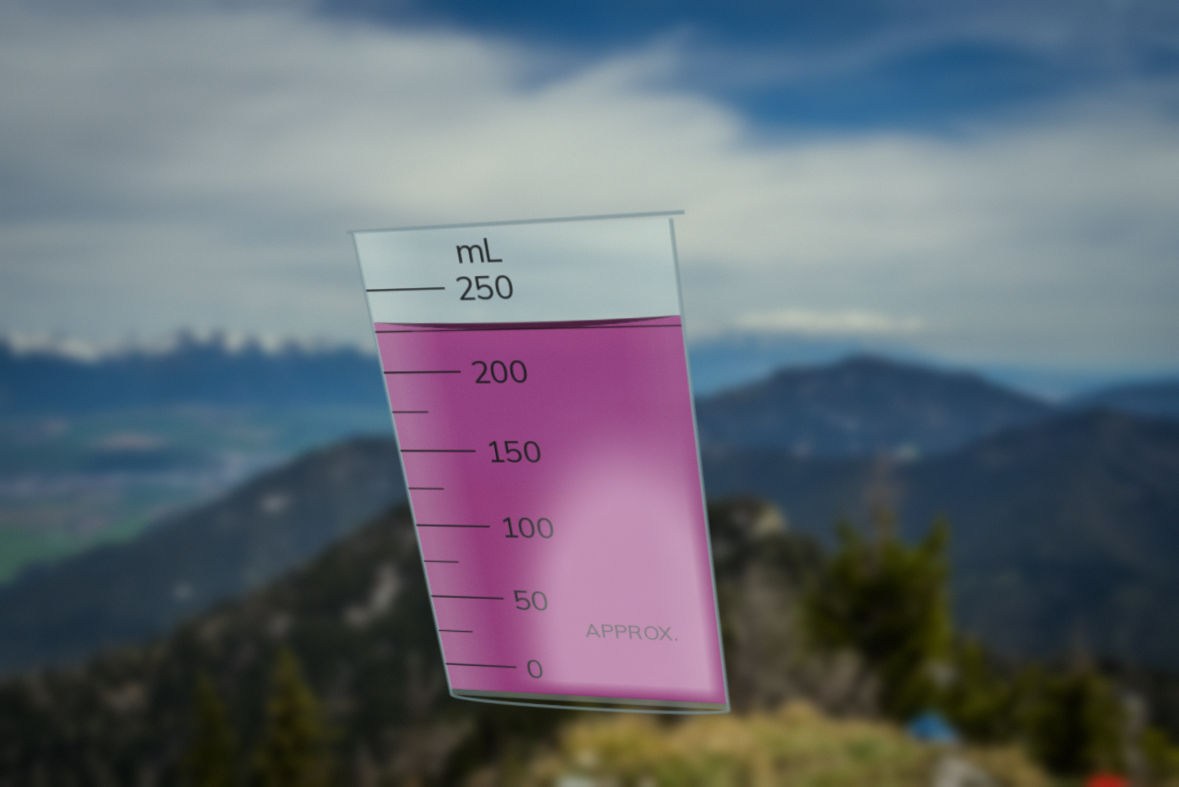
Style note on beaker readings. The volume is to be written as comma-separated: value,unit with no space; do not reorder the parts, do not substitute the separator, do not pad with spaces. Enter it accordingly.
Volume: 225,mL
